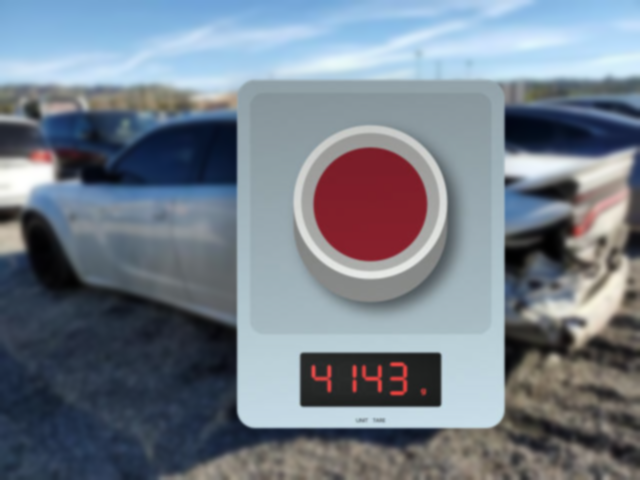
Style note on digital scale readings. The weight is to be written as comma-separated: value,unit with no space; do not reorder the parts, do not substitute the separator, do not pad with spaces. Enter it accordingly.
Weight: 4143,g
